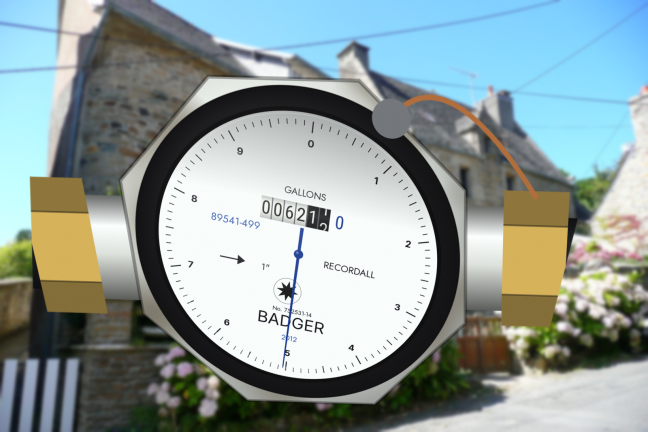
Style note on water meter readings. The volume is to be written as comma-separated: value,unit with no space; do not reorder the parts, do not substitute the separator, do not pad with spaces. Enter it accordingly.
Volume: 62115.0,gal
